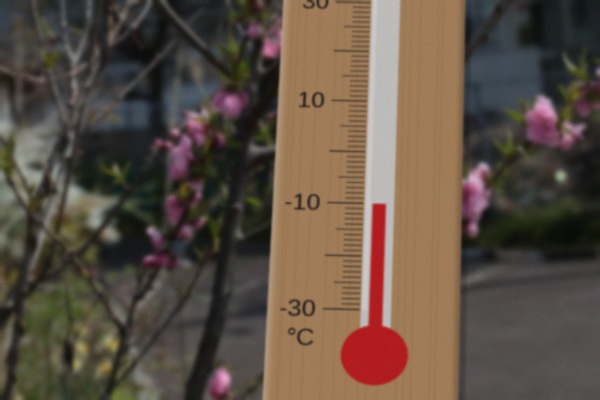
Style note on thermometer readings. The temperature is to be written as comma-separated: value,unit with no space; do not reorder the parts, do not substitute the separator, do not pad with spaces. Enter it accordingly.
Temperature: -10,°C
